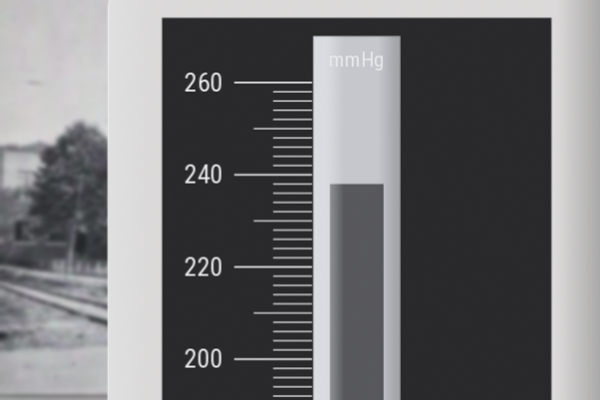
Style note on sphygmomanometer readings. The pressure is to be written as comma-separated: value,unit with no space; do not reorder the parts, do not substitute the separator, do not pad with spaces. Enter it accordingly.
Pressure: 238,mmHg
